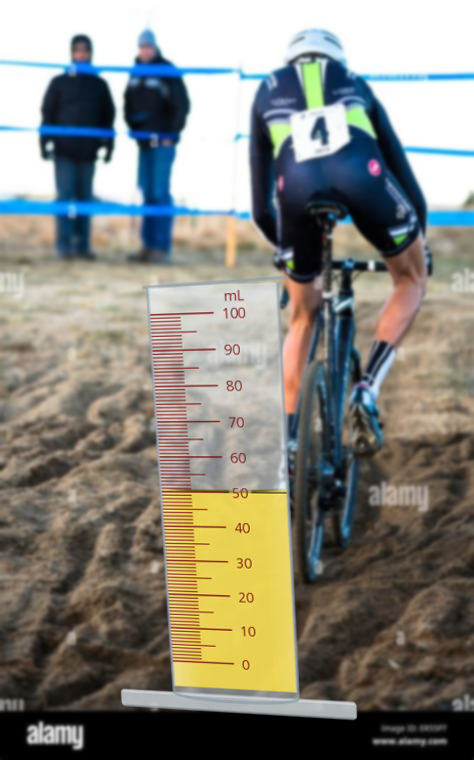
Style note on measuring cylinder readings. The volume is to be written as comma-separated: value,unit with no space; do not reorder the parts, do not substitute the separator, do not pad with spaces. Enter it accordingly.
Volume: 50,mL
